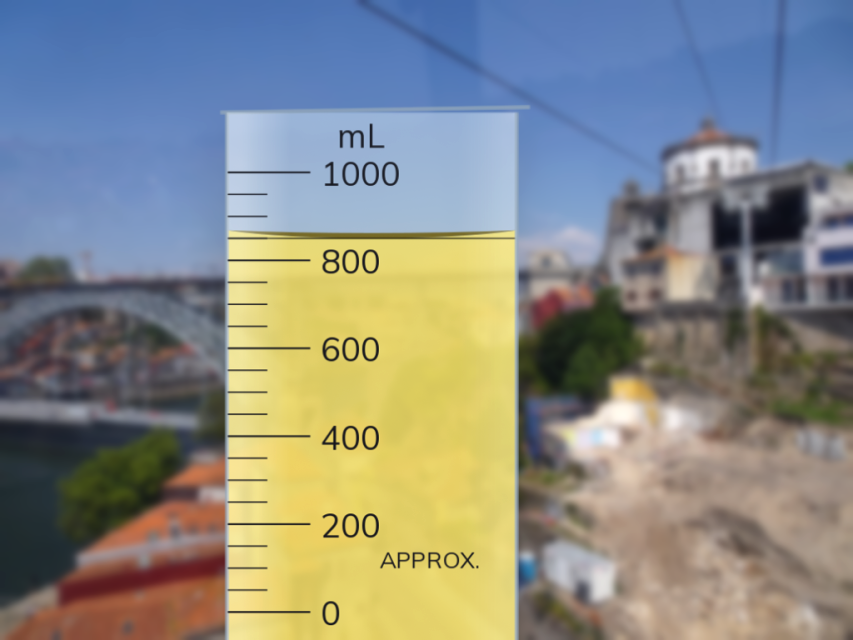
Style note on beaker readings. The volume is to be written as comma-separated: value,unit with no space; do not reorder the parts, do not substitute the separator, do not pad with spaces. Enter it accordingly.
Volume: 850,mL
